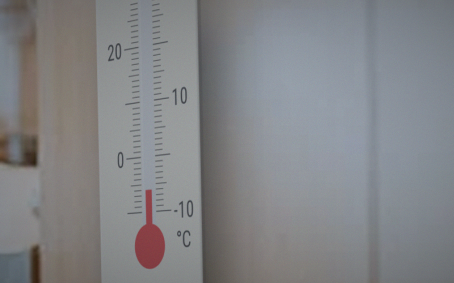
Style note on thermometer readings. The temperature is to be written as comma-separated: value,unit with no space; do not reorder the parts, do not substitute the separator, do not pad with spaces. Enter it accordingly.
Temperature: -6,°C
